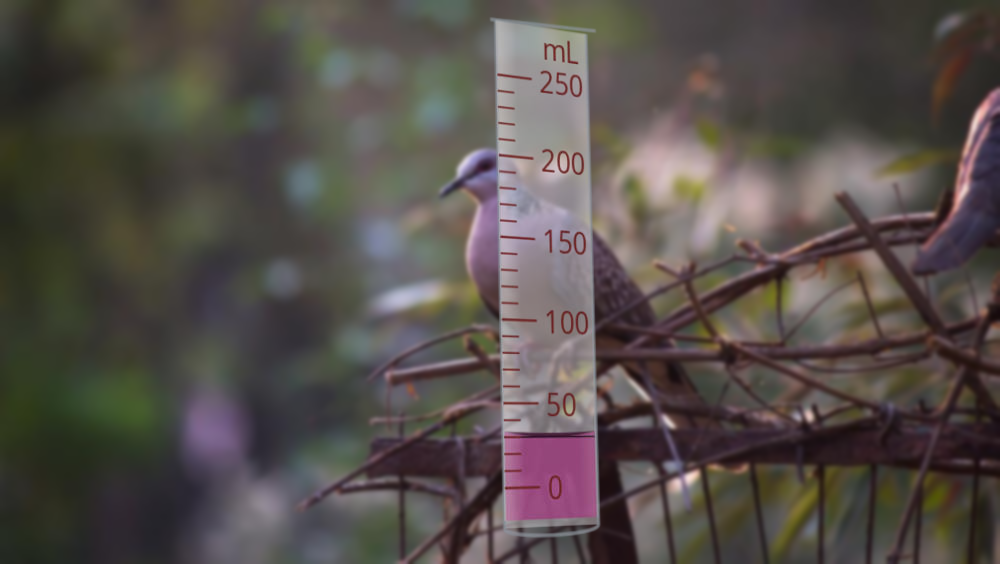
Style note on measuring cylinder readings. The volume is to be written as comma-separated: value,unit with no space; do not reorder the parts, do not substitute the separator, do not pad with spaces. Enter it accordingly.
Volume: 30,mL
